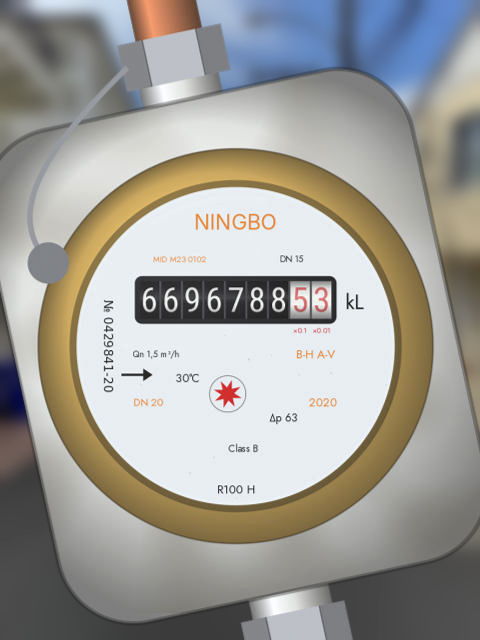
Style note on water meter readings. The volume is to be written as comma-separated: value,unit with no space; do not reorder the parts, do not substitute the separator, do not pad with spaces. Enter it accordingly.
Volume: 6696788.53,kL
